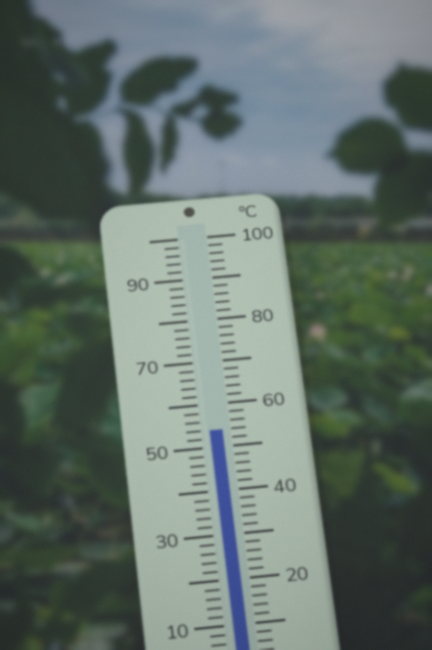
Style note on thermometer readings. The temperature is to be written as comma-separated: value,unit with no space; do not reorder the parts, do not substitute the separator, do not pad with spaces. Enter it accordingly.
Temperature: 54,°C
